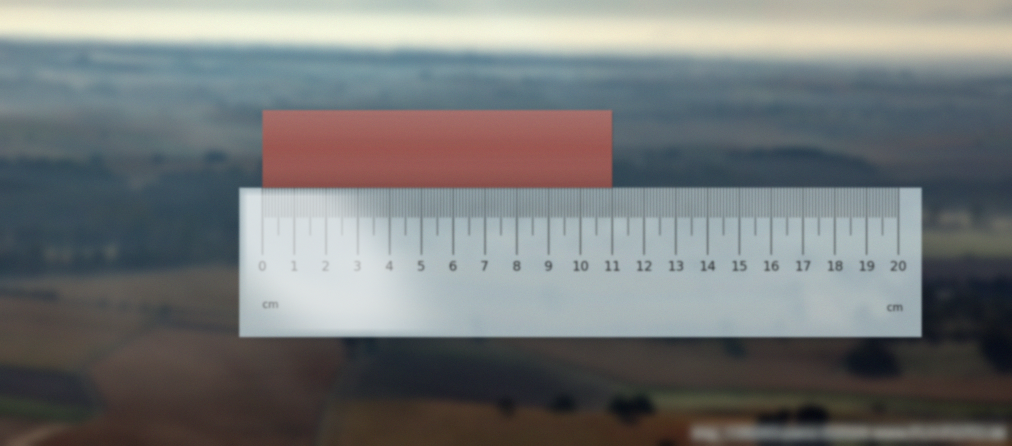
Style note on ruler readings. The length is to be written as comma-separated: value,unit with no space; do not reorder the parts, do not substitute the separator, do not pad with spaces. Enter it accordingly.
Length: 11,cm
